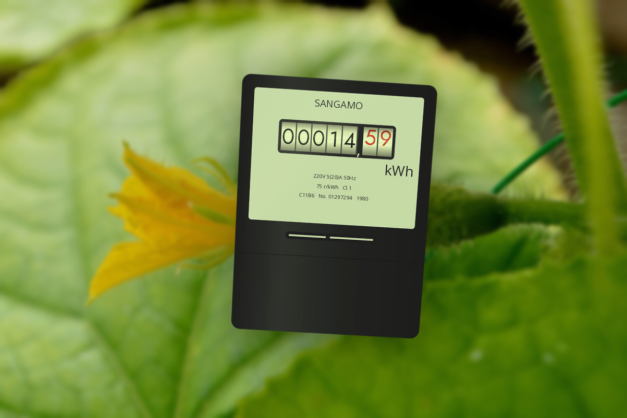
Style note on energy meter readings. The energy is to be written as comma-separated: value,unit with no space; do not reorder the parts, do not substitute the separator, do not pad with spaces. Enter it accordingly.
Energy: 14.59,kWh
